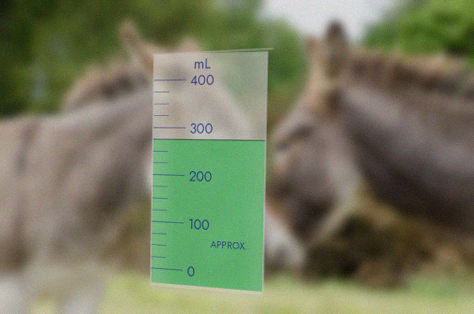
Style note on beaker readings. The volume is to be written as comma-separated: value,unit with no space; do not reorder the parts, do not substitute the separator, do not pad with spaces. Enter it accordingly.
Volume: 275,mL
